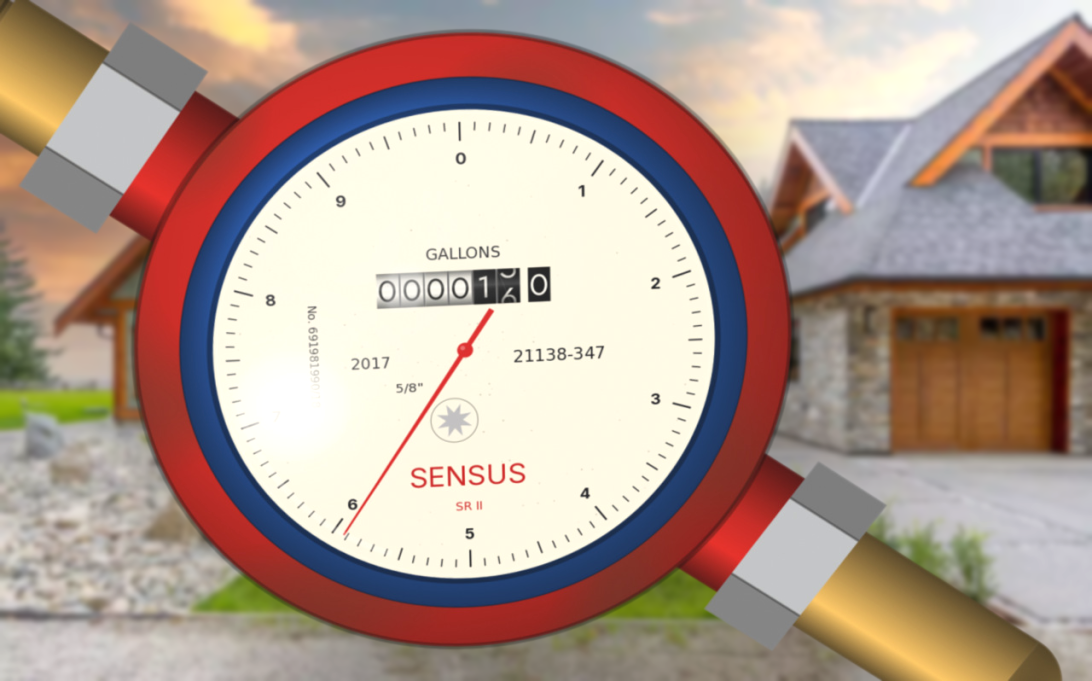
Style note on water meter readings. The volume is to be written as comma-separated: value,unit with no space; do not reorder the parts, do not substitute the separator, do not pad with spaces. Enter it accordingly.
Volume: 155.9,gal
